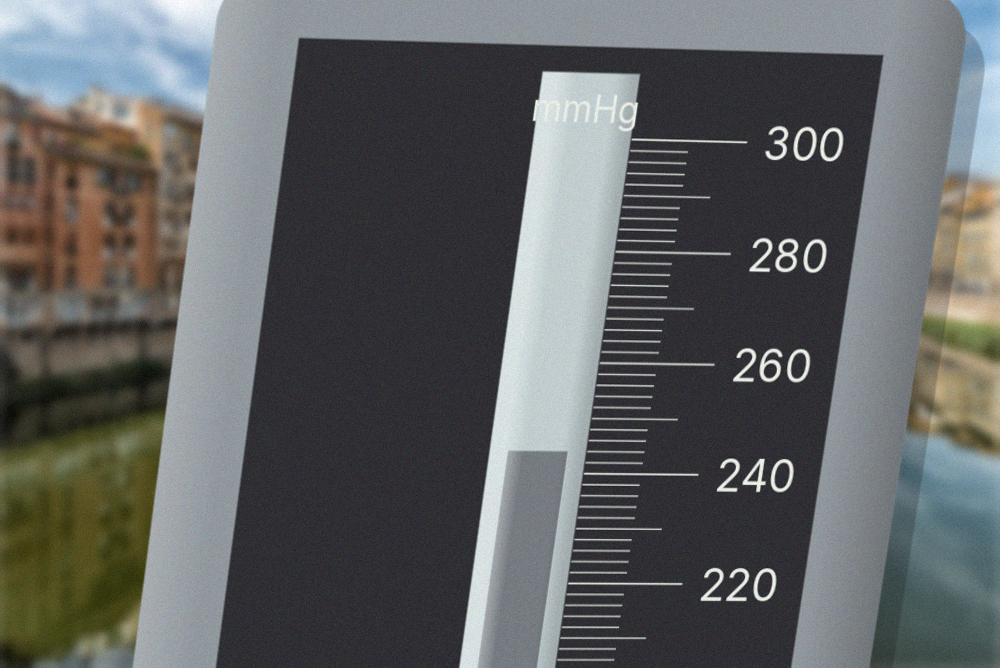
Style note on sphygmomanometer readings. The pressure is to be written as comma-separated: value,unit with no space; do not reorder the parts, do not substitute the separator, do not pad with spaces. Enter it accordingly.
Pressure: 244,mmHg
